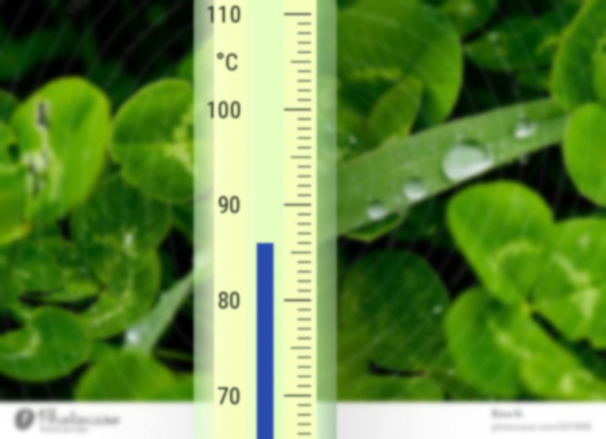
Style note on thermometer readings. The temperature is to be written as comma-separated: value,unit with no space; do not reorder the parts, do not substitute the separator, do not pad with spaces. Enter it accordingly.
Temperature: 86,°C
